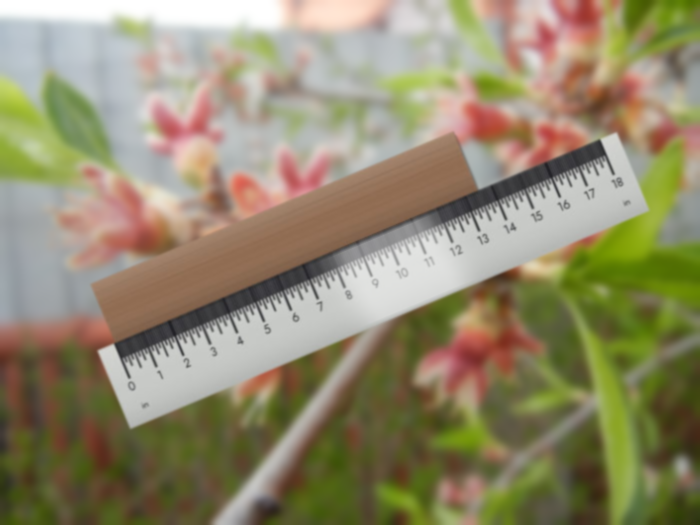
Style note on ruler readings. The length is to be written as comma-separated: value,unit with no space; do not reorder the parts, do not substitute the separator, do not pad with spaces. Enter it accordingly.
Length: 13.5,in
